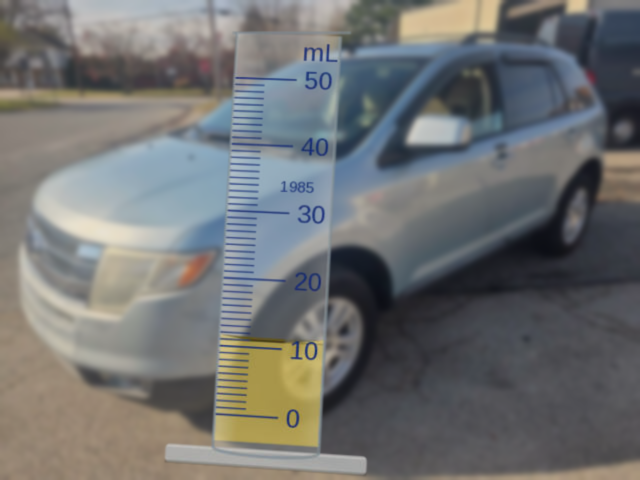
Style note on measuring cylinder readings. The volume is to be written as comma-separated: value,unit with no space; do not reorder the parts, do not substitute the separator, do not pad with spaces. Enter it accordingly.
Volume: 11,mL
